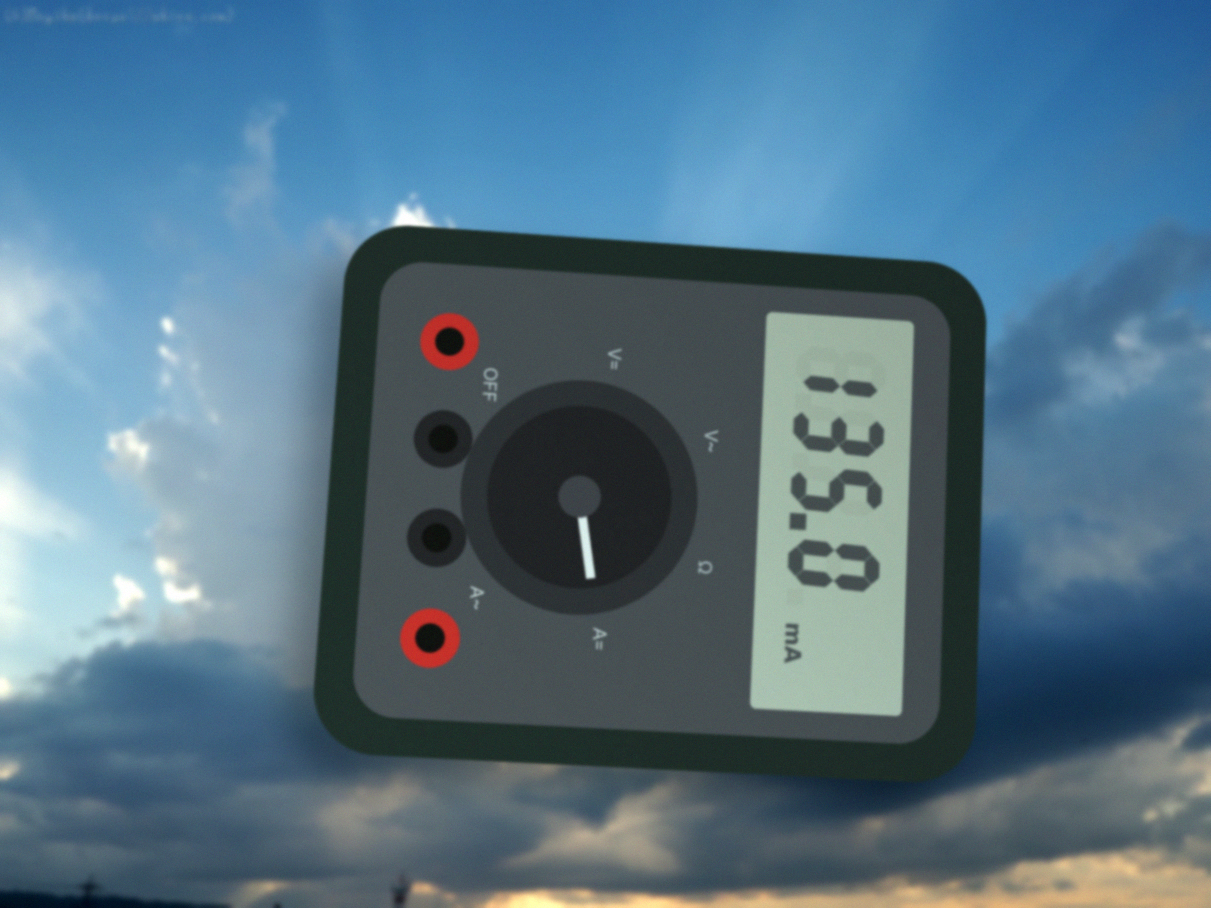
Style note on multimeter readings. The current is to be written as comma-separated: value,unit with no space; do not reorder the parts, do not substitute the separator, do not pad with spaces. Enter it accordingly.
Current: 135.0,mA
